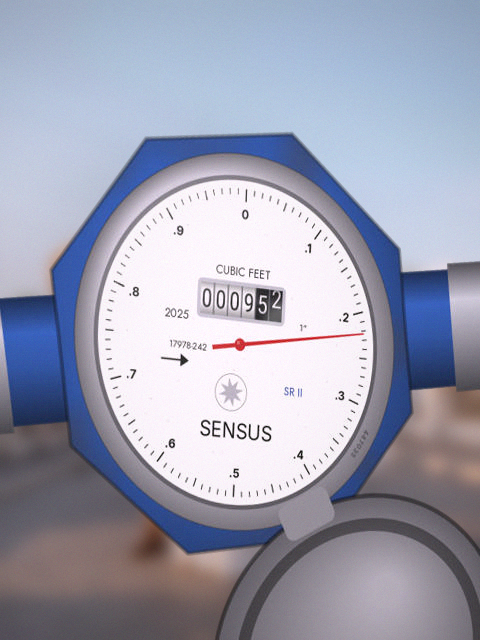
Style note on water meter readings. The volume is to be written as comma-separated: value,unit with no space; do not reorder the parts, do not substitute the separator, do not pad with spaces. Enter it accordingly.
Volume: 952.22,ft³
